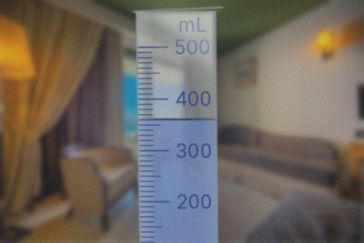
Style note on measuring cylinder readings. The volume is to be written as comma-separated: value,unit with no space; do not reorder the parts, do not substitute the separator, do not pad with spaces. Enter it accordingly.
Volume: 360,mL
